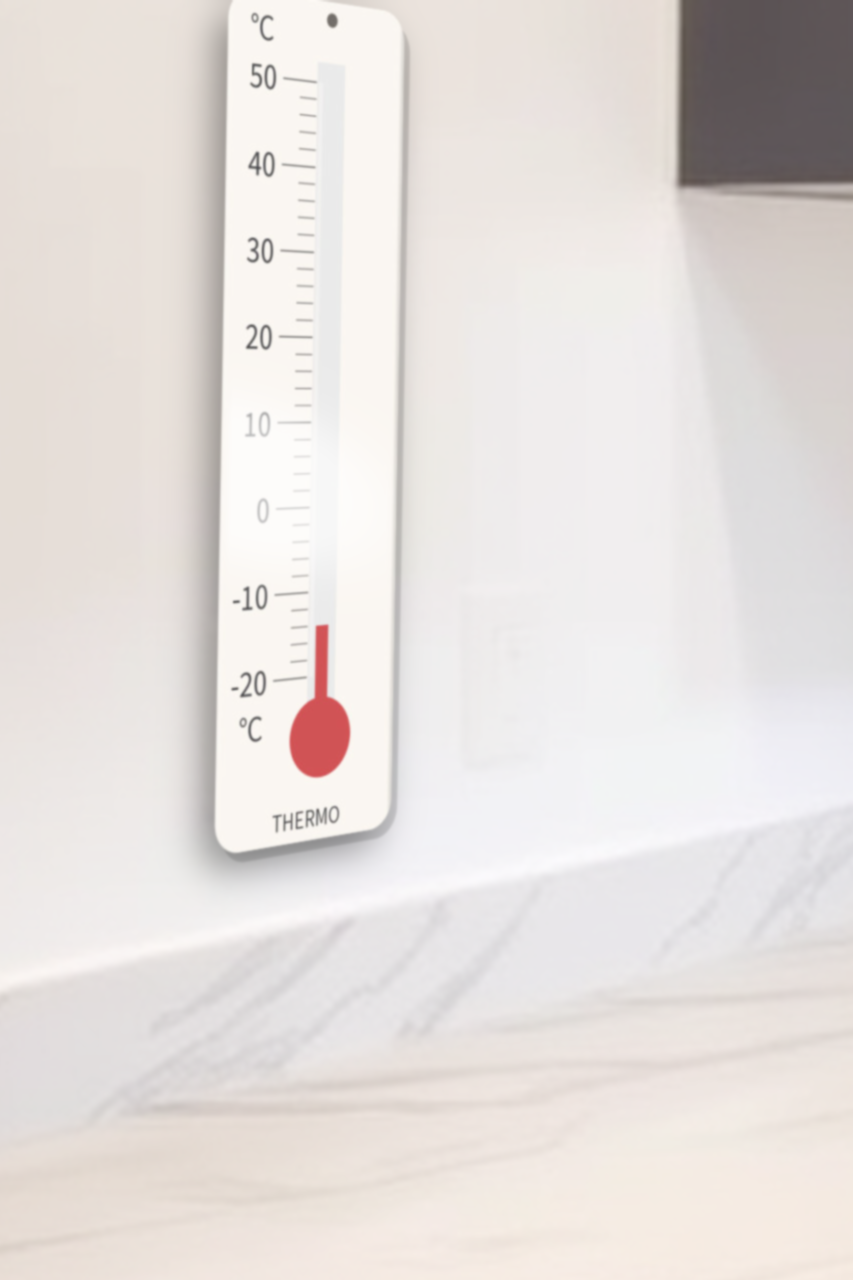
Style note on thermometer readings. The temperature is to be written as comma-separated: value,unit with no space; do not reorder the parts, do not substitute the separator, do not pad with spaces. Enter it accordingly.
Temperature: -14,°C
